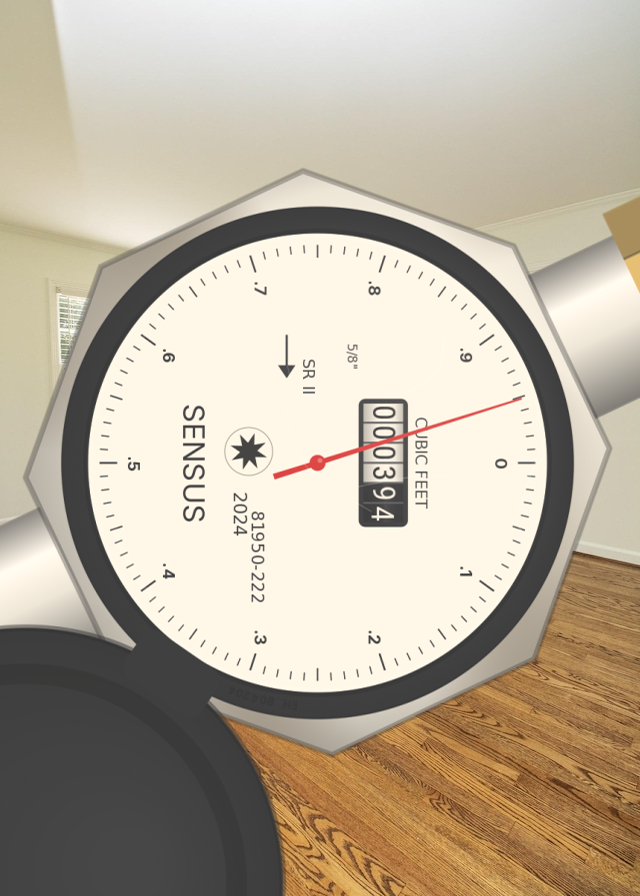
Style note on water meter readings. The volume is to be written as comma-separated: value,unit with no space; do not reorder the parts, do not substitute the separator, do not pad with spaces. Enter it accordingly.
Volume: 393.95,ft³
